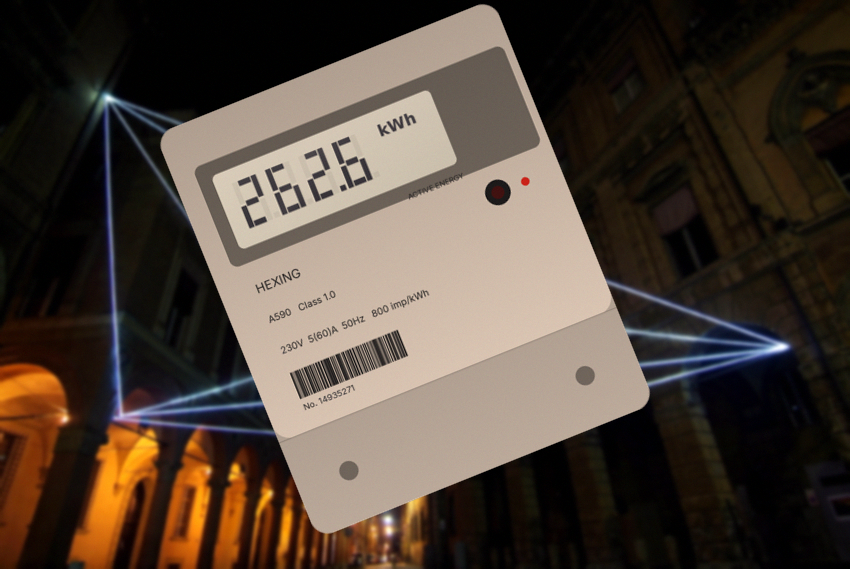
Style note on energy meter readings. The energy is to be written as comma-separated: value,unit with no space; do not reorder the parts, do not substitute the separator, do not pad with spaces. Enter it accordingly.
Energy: 262.6,kWh
